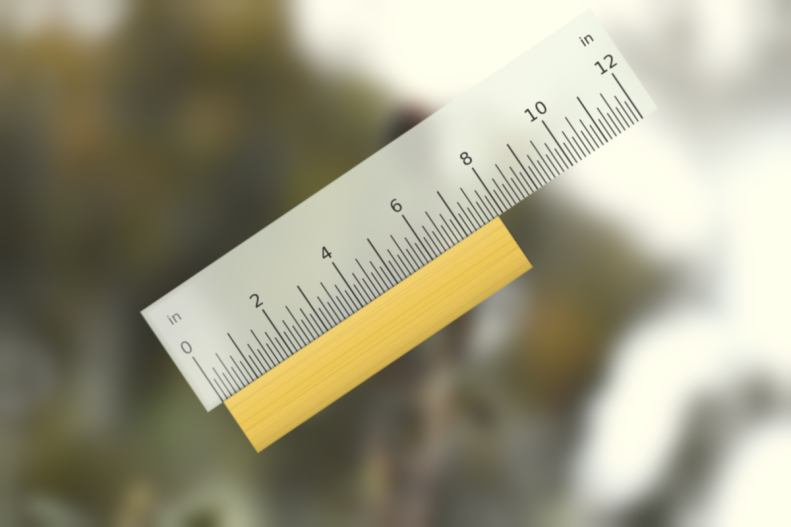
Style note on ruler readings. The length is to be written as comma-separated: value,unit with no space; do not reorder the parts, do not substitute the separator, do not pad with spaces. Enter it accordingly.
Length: 7.875,in
